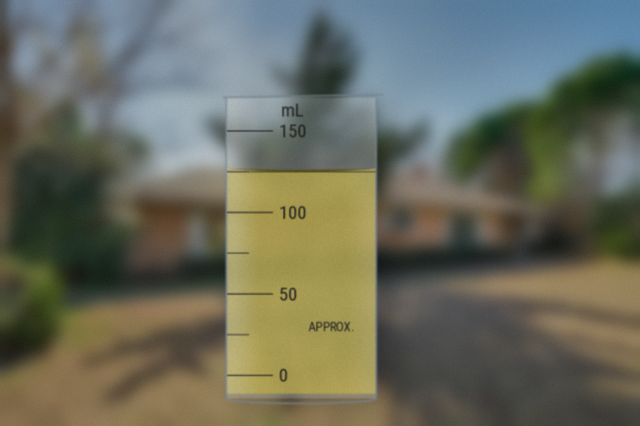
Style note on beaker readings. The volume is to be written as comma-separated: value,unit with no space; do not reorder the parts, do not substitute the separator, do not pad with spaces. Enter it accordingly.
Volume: 125,mL
